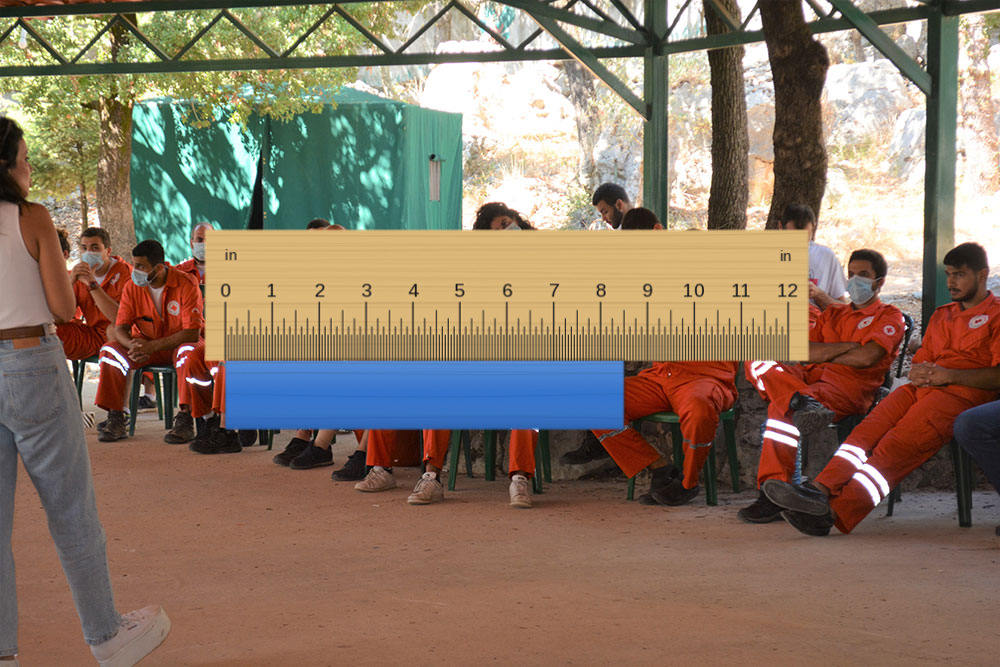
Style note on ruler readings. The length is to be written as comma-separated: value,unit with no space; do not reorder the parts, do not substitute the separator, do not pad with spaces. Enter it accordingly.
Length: 8.5,in
